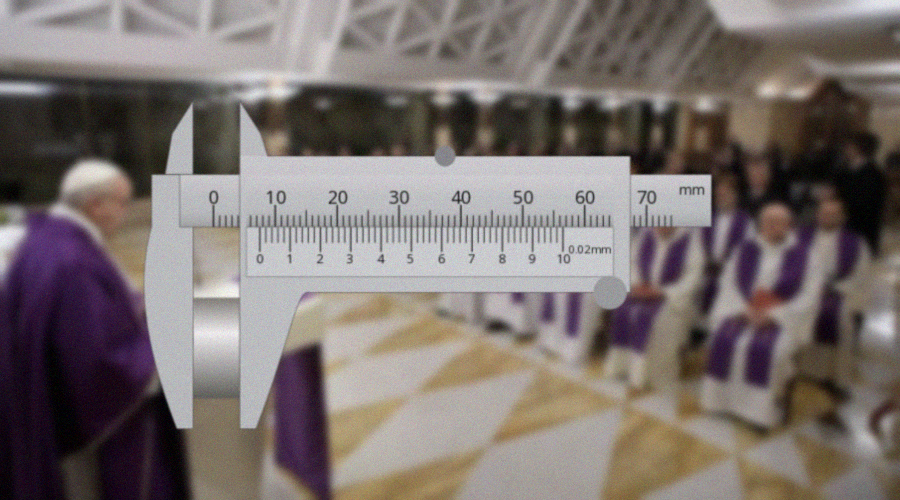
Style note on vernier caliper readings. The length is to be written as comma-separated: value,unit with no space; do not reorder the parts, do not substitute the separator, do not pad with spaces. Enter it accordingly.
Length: 7.5,mm
